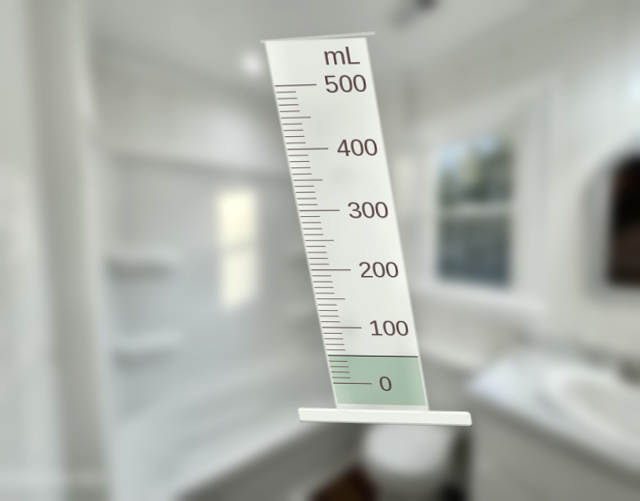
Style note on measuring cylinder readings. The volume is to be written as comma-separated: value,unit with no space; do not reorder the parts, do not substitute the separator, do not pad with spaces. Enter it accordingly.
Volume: 50,mL
